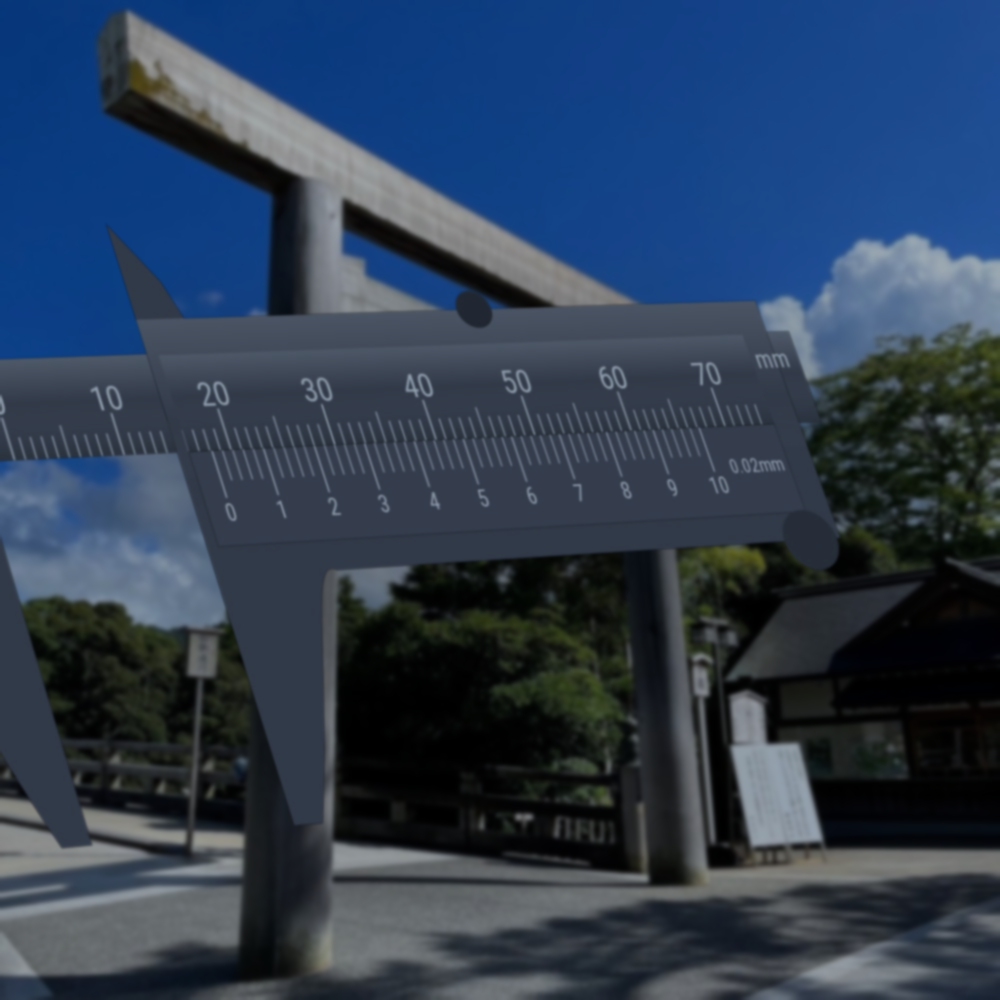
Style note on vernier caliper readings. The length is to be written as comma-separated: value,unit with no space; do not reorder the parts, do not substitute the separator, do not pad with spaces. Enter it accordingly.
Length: 18.2,mm
